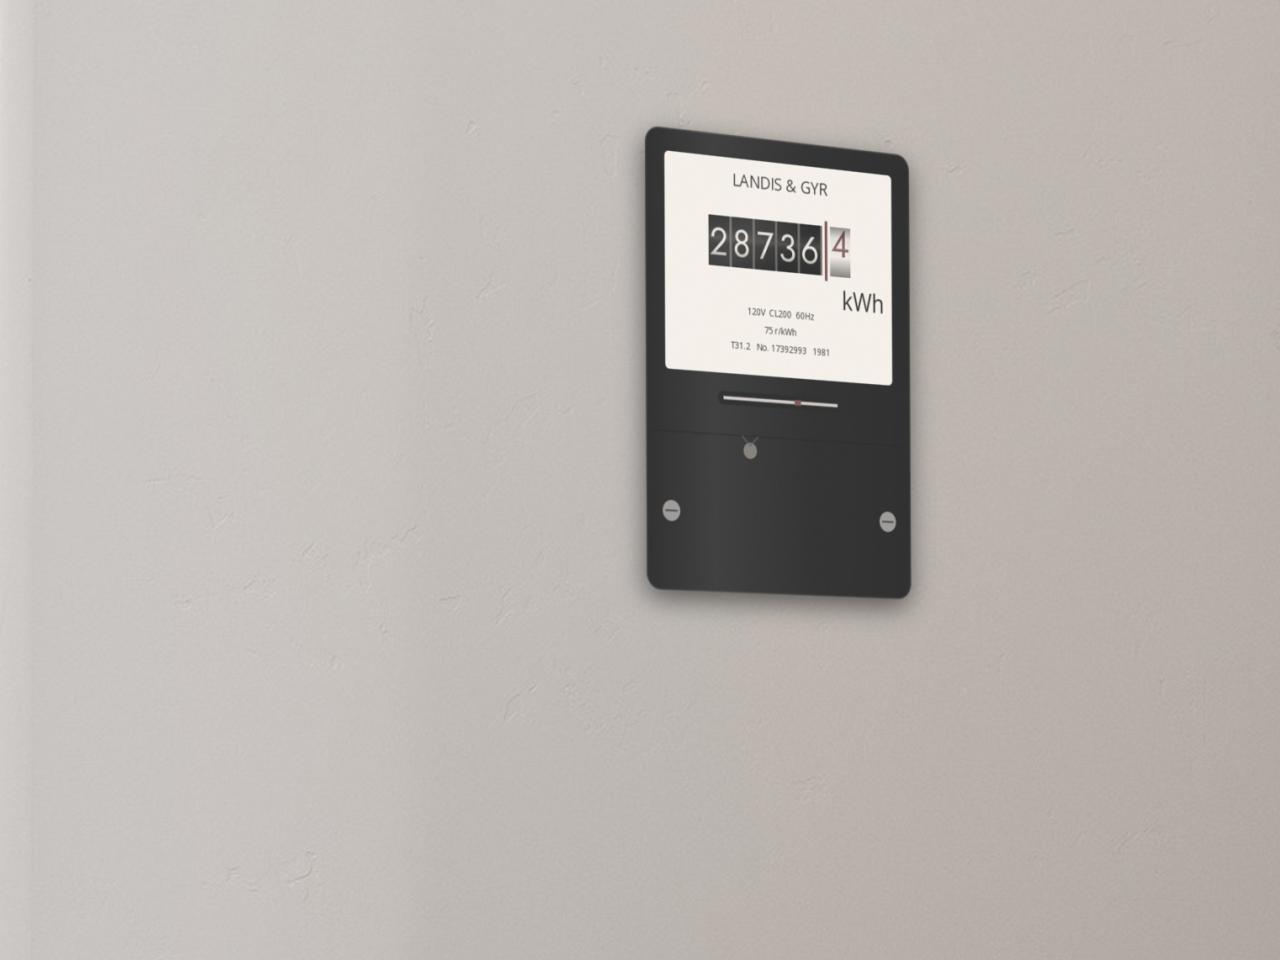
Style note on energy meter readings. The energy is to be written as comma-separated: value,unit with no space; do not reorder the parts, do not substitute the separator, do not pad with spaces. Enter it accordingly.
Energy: 28736.4,kWh
